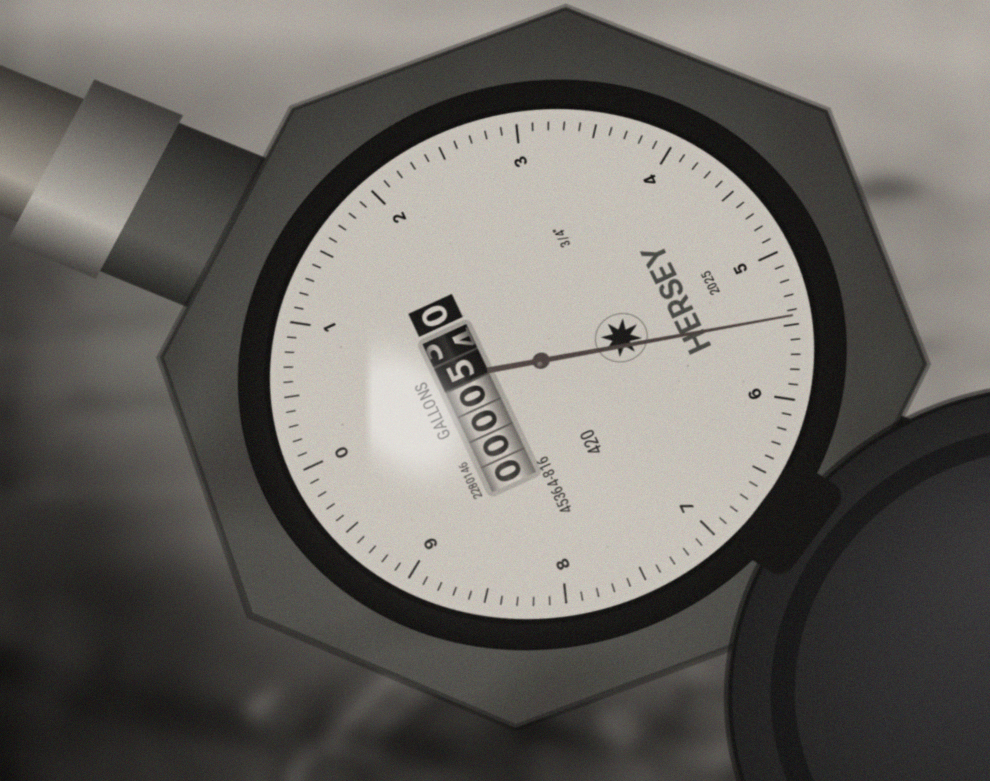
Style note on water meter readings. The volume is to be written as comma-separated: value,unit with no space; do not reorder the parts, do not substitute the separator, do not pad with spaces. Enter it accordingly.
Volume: 535.4,gal
